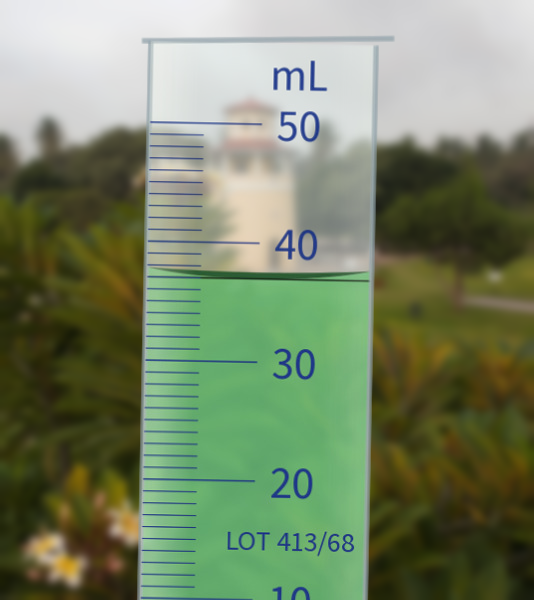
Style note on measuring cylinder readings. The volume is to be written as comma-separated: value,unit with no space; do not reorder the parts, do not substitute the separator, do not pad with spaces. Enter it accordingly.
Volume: 37,mL
